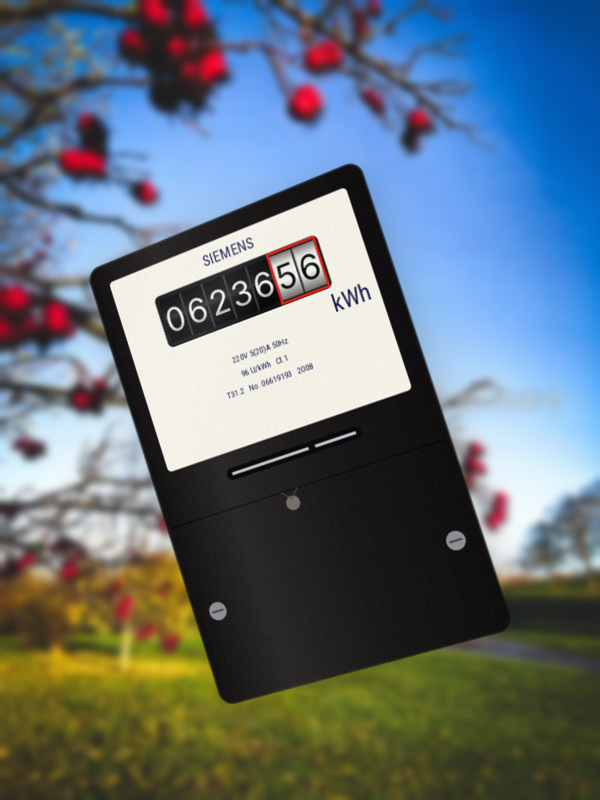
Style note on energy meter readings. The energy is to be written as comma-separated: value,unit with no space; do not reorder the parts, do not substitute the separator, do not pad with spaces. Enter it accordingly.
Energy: 6236.56,kWh
